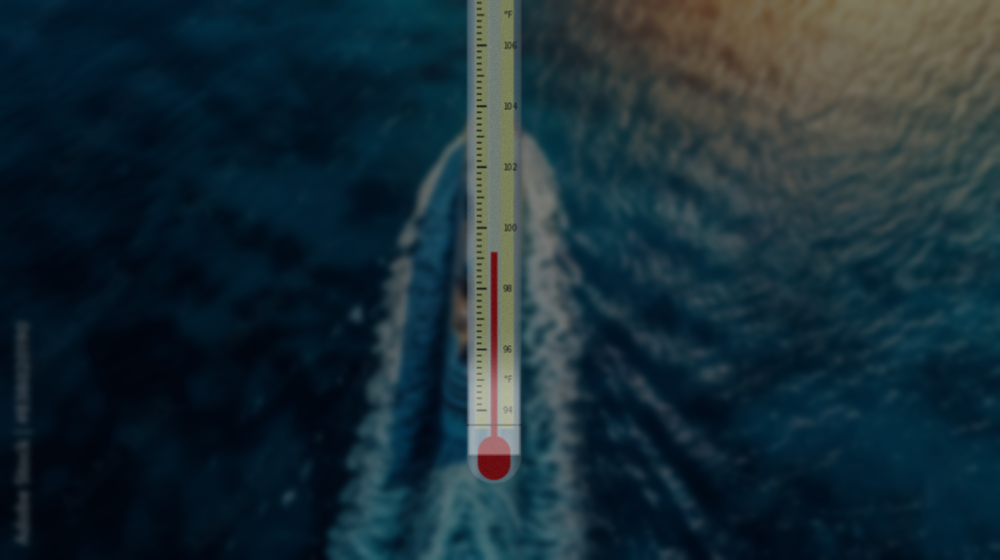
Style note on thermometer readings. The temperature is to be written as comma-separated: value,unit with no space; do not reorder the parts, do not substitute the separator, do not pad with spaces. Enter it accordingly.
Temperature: 99.2,°F
